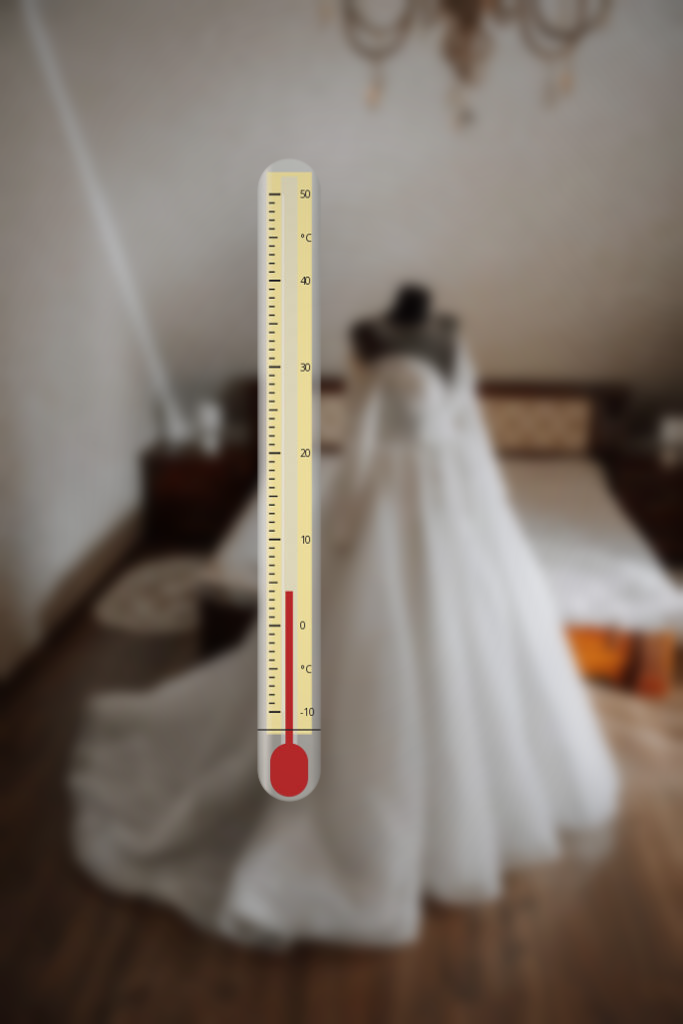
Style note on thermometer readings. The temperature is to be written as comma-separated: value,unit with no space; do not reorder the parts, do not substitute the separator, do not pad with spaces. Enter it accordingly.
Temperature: 4,°C
